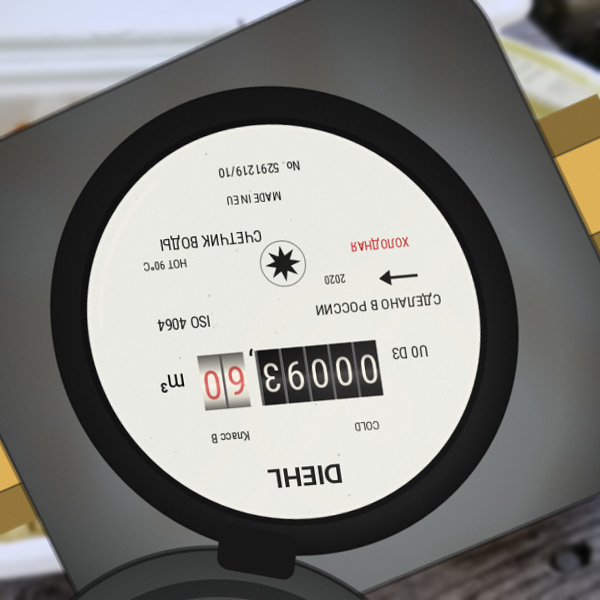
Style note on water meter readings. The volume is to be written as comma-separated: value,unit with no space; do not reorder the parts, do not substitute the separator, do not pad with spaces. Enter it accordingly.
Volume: 93.60,m³
